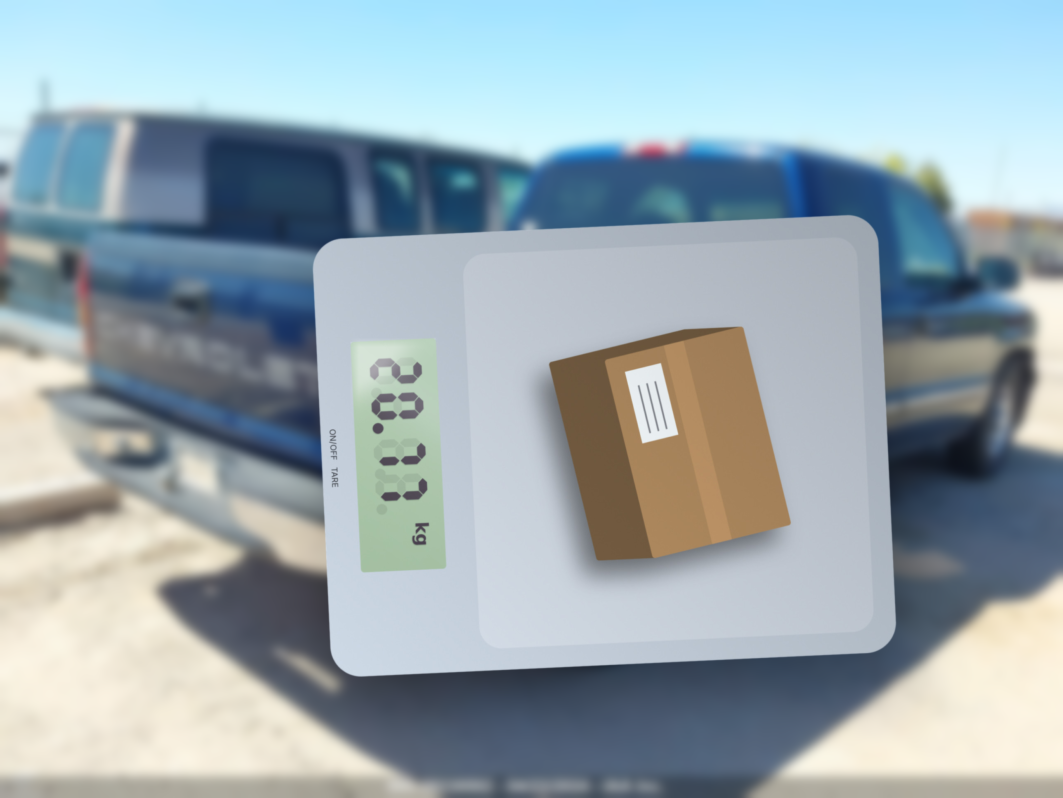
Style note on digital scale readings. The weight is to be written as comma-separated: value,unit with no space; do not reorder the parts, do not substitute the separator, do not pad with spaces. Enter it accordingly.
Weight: 20.77,kg
